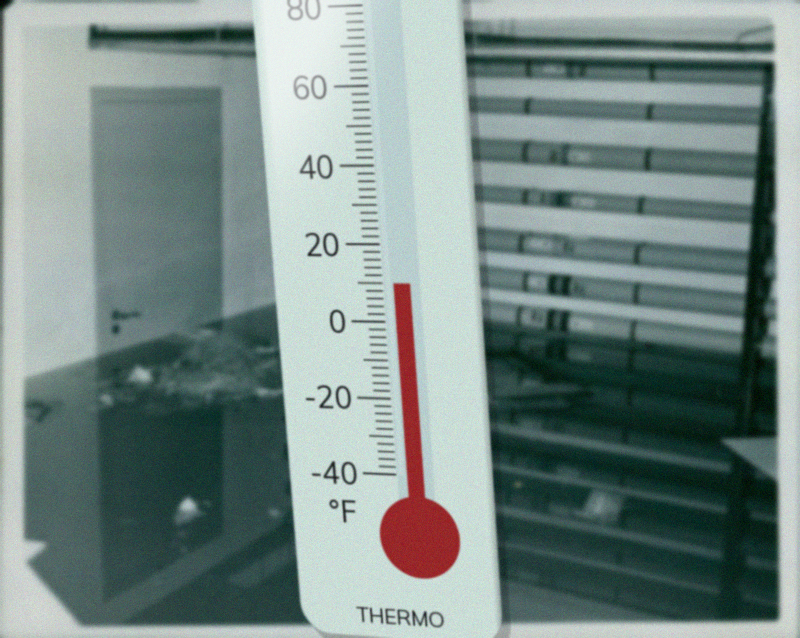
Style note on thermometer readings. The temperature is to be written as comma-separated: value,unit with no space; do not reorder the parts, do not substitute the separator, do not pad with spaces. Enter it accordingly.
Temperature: 10,°F
